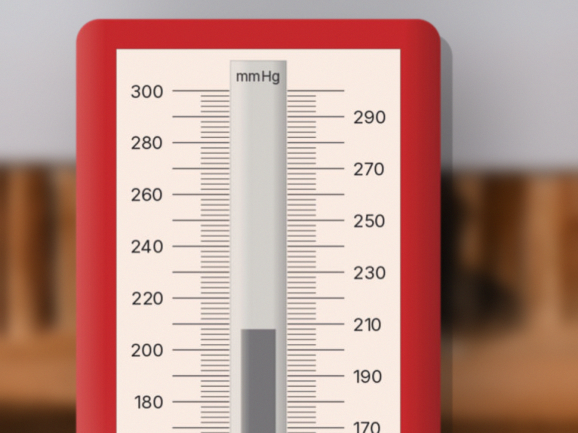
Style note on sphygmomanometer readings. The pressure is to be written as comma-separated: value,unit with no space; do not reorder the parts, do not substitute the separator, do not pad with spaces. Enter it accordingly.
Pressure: 208,mmHg
